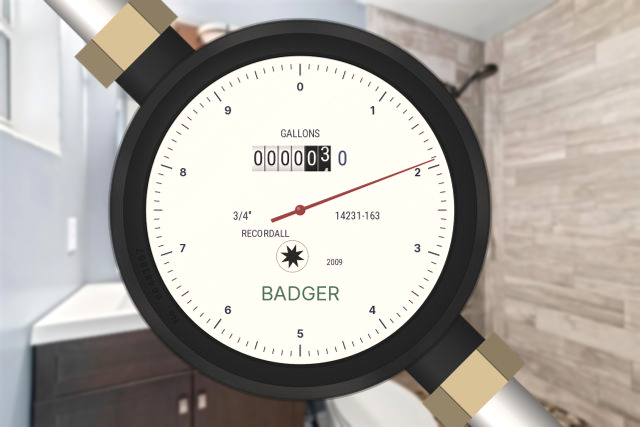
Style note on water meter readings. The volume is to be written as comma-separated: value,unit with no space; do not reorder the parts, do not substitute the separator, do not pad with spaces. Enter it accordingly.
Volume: 31.9,gal
